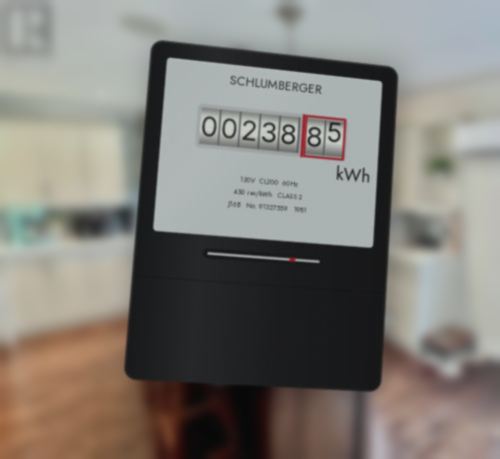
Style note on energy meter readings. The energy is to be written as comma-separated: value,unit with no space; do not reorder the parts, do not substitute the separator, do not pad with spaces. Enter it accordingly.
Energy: 238.85,kWh
